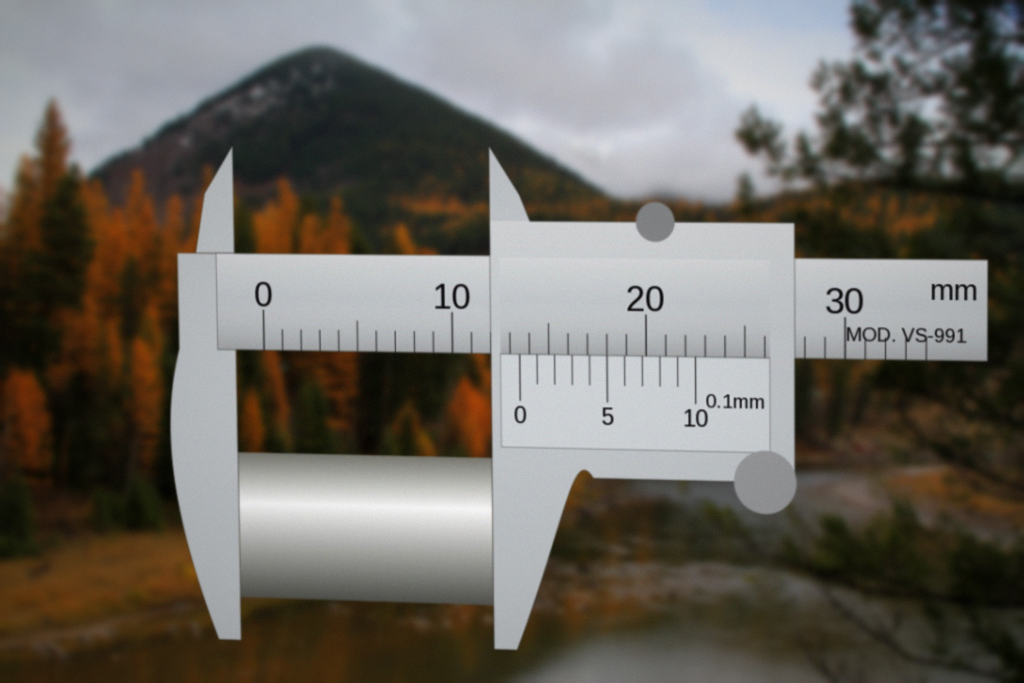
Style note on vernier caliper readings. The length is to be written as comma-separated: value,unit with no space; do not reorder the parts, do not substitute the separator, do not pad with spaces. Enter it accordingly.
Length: 13.5,mm
